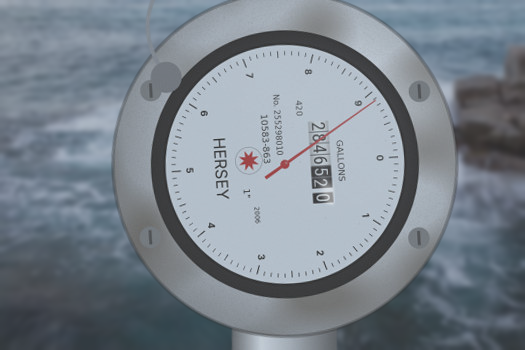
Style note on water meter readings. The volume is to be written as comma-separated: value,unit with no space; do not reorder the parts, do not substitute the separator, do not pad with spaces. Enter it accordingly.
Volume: 2846519.1,gal
